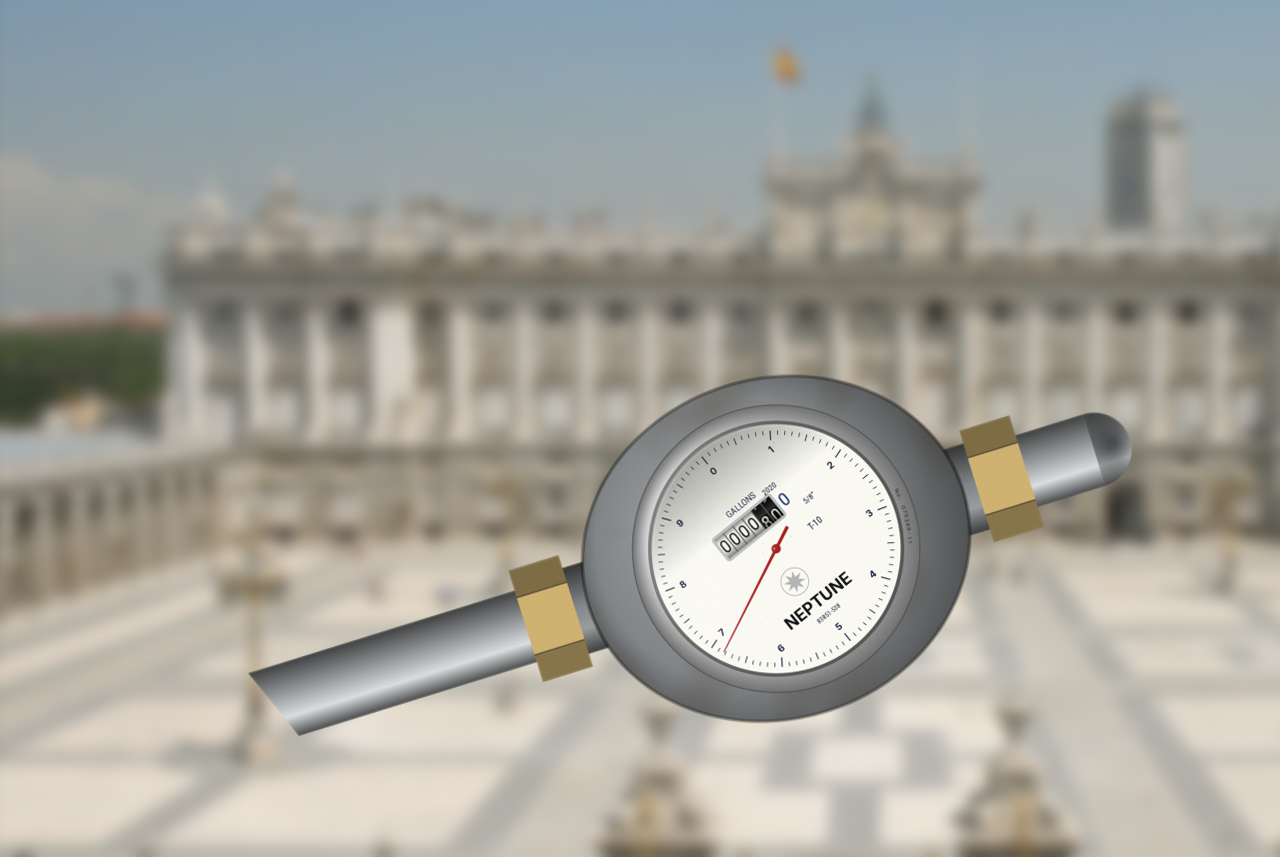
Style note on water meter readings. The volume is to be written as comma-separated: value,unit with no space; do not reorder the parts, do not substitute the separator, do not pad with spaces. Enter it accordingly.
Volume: 796.8,gal
